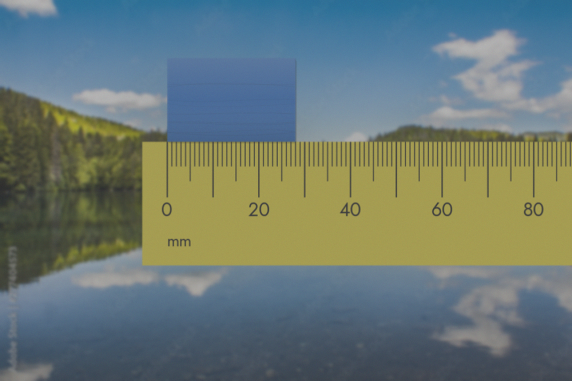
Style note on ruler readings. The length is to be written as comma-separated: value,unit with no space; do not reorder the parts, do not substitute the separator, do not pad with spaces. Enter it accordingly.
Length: 28,mm
